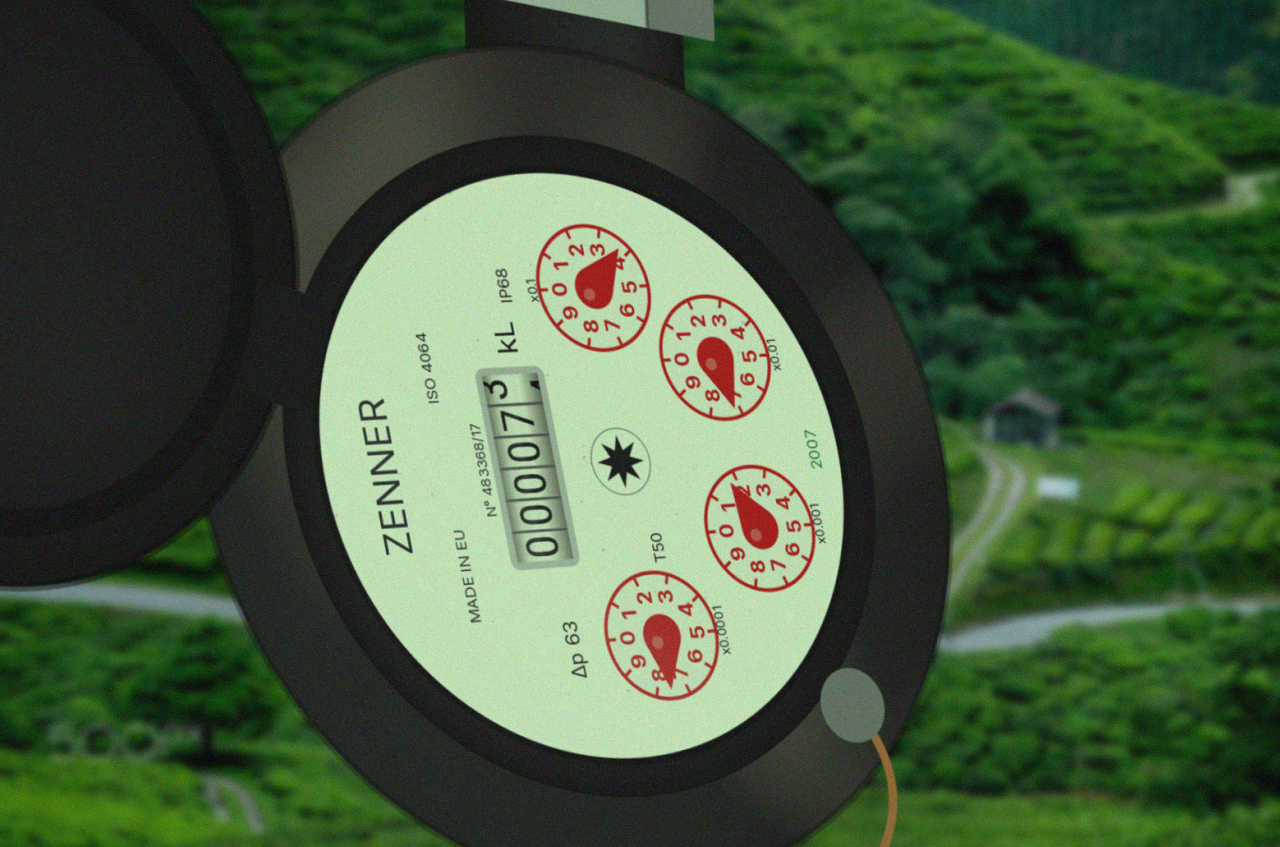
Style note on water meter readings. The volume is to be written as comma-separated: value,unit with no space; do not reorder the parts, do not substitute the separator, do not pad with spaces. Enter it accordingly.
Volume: 73.3717,kL
